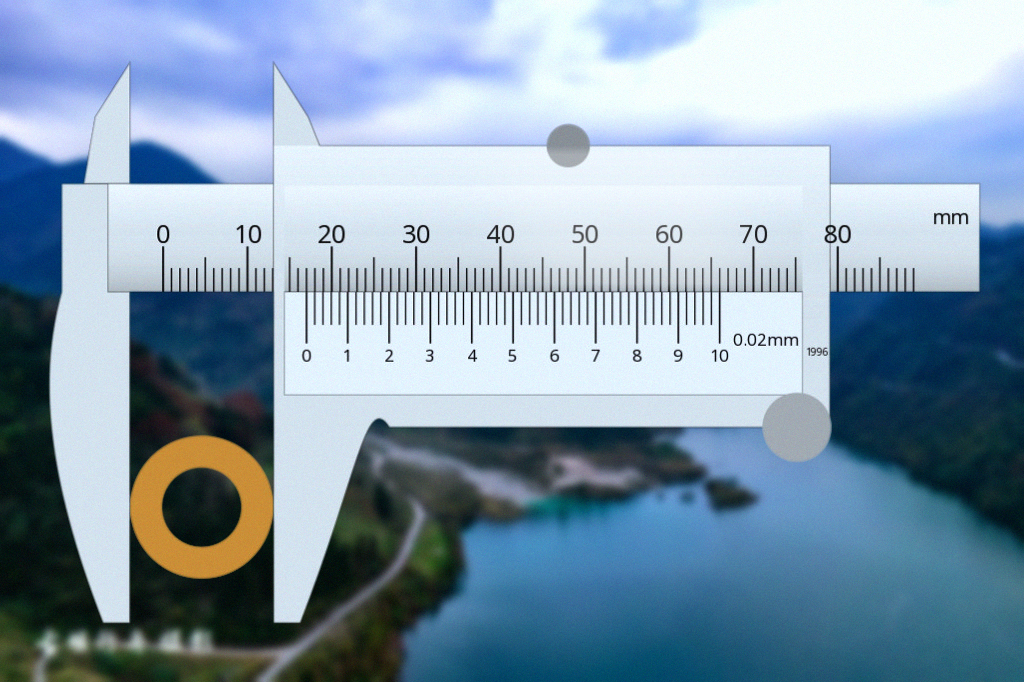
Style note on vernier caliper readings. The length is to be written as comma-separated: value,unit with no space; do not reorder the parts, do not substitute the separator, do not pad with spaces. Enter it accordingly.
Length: 17.0,mm
